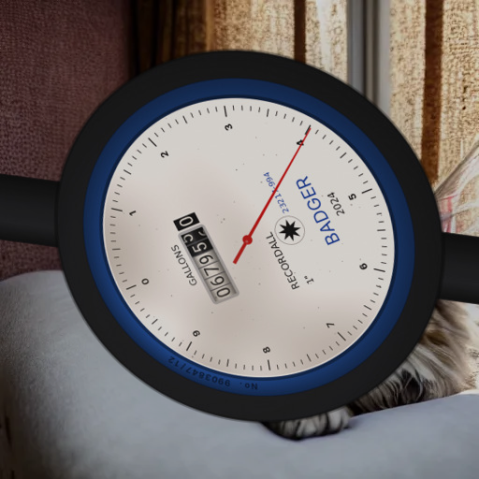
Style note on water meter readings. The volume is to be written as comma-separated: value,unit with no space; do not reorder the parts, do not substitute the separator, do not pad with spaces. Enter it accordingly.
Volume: 679554.0,gal
